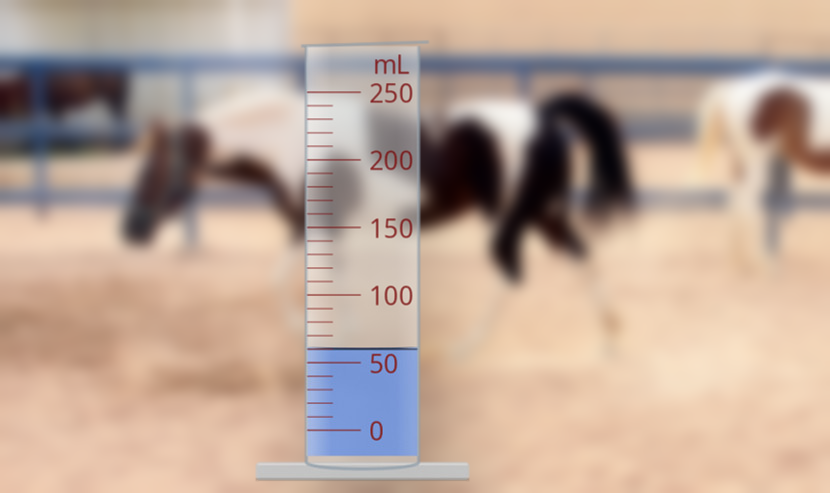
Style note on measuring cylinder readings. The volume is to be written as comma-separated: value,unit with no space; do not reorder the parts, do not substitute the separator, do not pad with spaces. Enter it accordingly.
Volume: 60,mL
